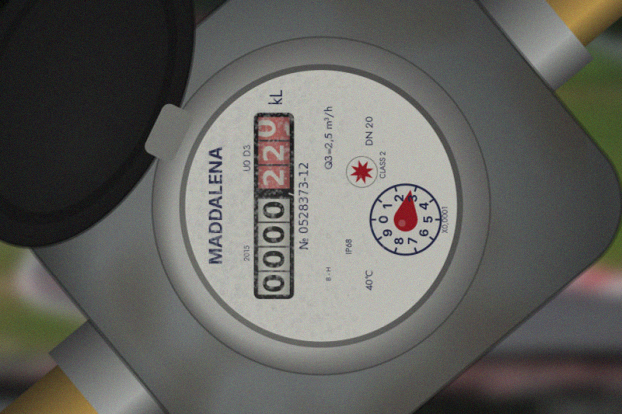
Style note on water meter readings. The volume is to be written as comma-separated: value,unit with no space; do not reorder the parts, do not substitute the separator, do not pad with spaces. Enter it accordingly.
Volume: 0.2202,kL
